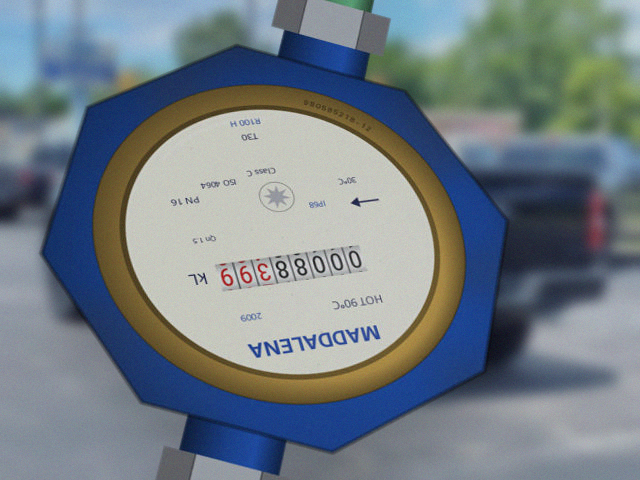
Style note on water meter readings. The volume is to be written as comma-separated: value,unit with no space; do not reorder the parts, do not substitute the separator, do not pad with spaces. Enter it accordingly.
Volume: 88.399,kL
